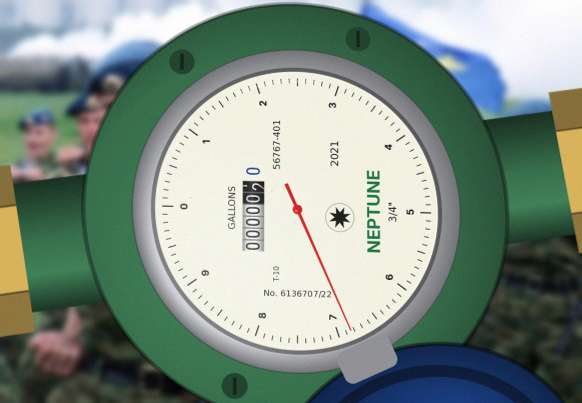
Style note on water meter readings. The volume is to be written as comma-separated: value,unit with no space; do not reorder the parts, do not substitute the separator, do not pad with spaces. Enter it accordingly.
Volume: 16.8,gal
